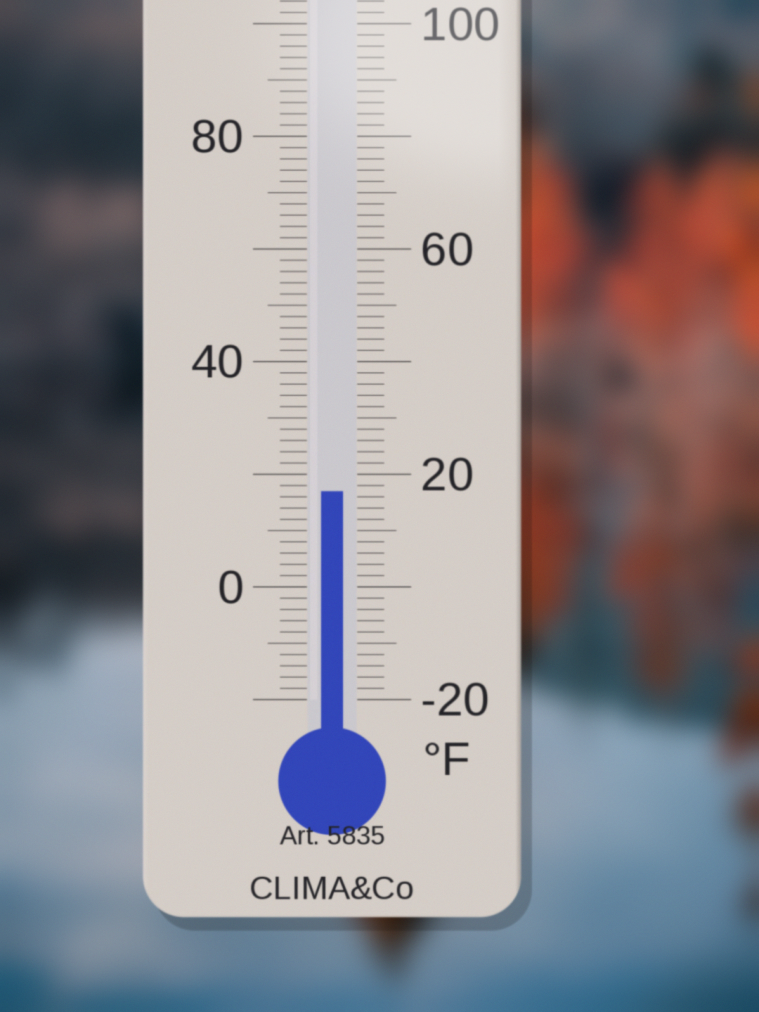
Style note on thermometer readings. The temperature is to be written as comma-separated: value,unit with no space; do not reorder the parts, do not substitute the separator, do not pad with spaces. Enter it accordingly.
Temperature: 17,°F
